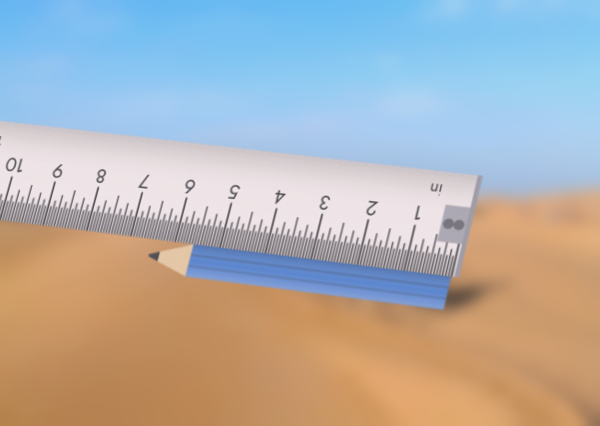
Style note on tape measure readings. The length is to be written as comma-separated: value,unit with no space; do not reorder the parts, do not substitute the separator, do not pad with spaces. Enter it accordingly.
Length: 6.5,in
